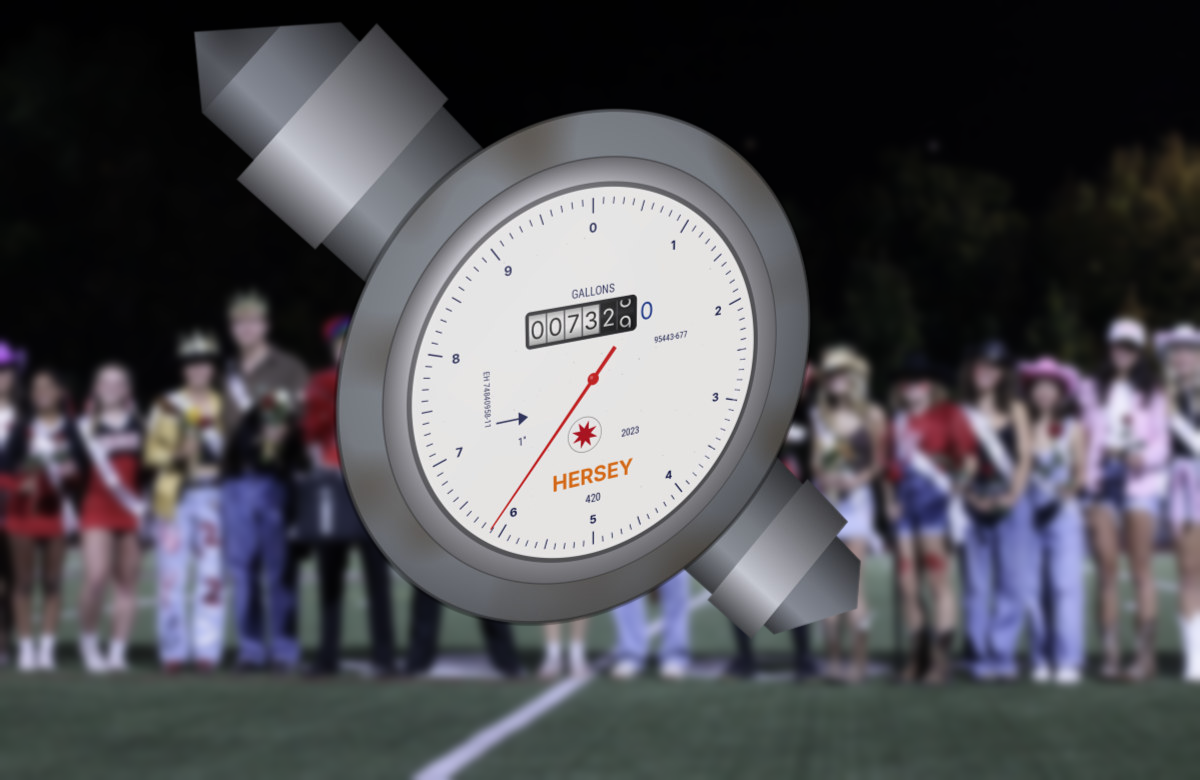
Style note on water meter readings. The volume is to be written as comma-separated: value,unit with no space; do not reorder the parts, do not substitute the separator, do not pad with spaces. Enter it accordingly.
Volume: 73286.1,gal
